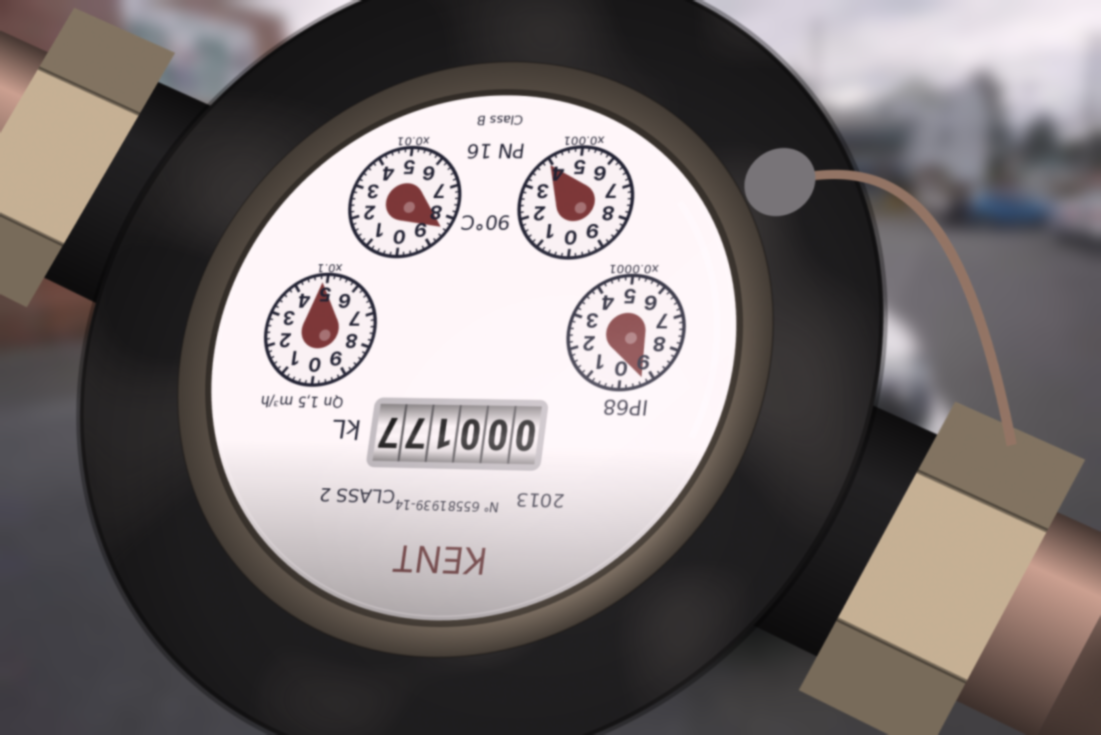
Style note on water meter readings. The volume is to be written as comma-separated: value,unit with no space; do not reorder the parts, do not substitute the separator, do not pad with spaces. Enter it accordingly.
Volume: 177.4839,kL
